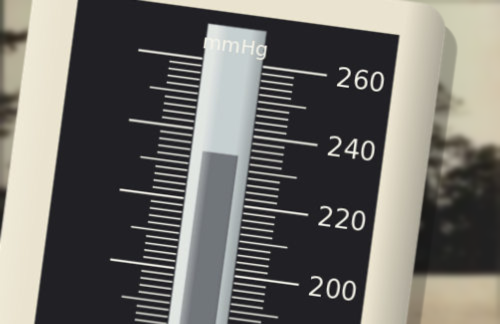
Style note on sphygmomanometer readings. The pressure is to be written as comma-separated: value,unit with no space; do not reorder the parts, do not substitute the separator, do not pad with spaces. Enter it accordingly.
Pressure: 234,mmHg
